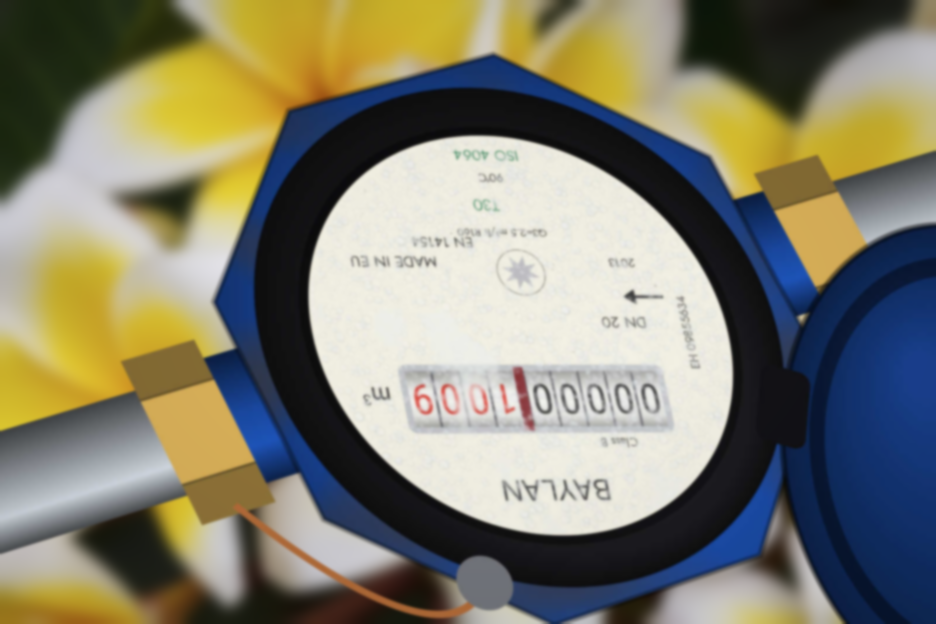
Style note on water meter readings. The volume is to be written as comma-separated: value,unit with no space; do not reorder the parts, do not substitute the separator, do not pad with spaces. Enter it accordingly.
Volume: 0.1009,m³
